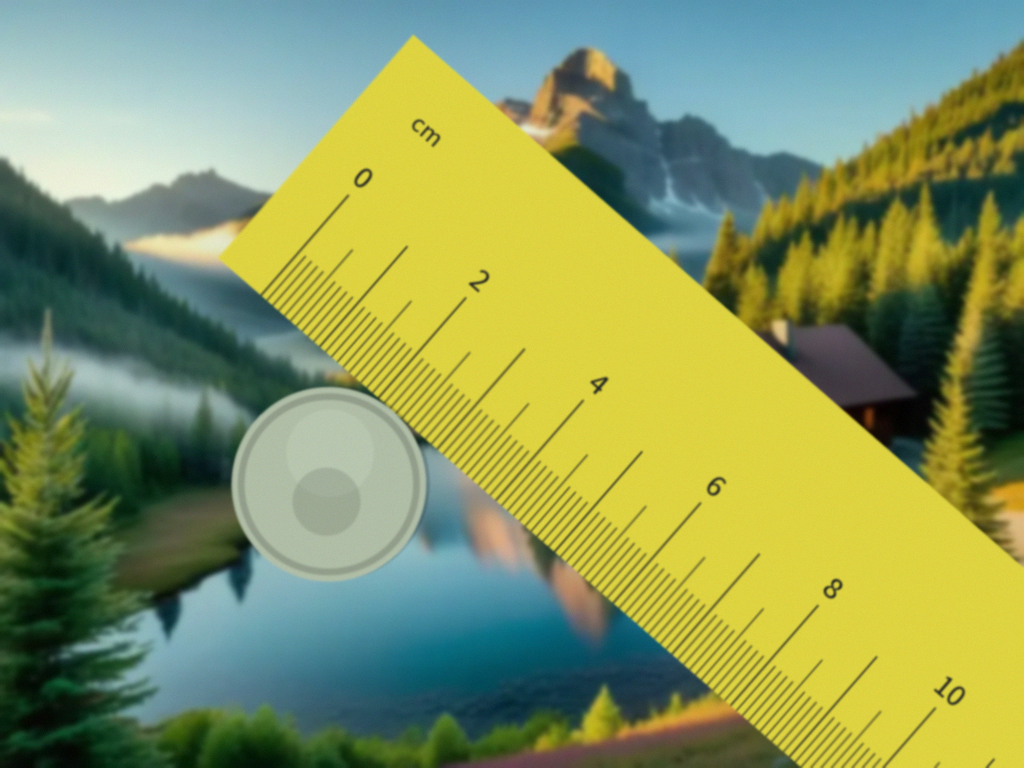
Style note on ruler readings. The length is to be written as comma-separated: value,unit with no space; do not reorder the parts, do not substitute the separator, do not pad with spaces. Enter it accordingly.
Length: 2.5,cm
